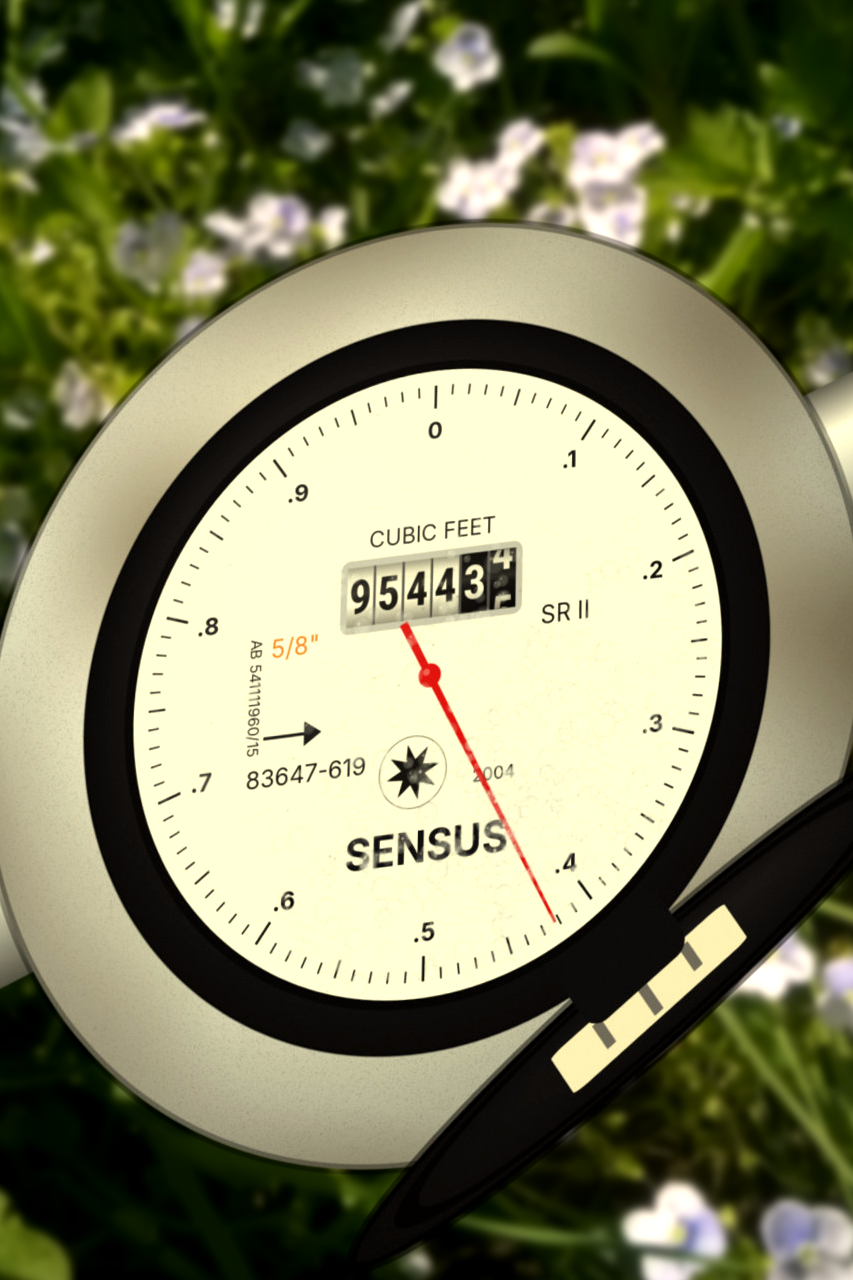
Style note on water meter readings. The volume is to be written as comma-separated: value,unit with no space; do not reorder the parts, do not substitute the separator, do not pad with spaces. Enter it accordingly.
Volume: 954434.42,ft³
